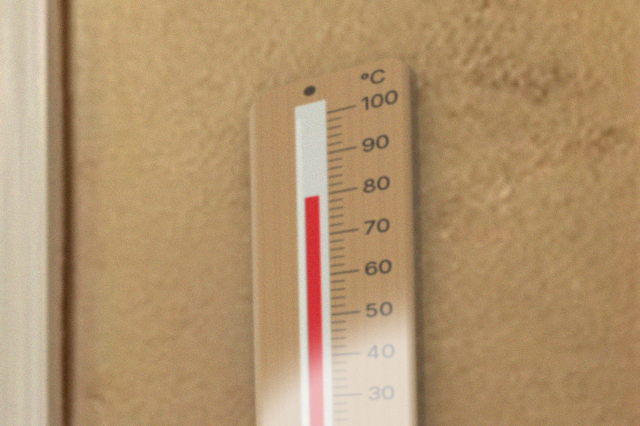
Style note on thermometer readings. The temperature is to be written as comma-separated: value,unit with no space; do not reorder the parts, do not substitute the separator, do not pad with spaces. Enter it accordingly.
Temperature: 80,°C
